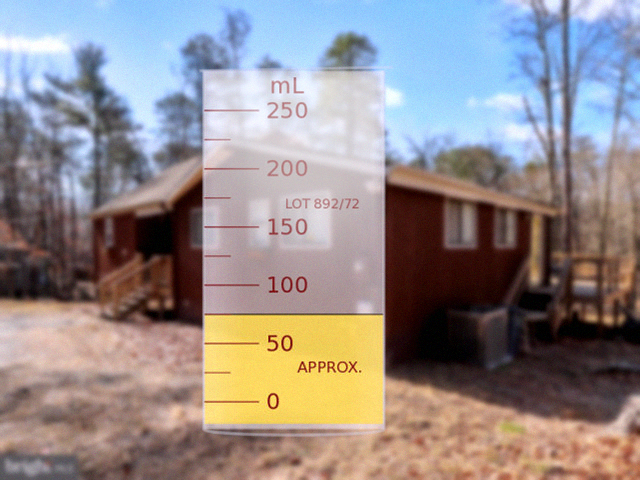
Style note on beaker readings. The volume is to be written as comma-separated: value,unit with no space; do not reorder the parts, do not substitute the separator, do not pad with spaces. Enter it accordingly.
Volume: 75,mL
